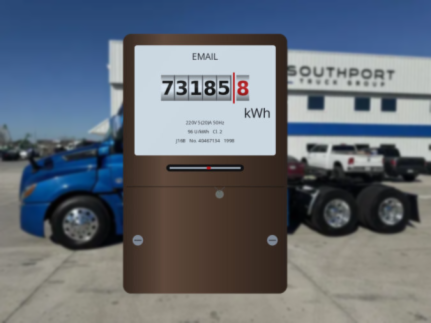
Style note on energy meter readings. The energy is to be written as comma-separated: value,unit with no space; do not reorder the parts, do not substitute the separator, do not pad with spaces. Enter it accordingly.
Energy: 73185.8,kWh
